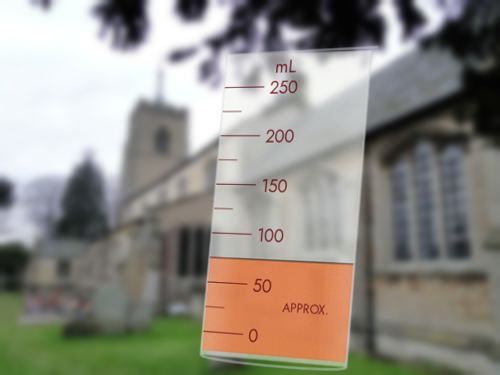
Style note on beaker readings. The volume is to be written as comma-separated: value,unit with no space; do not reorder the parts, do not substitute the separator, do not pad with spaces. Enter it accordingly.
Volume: 75,mL
